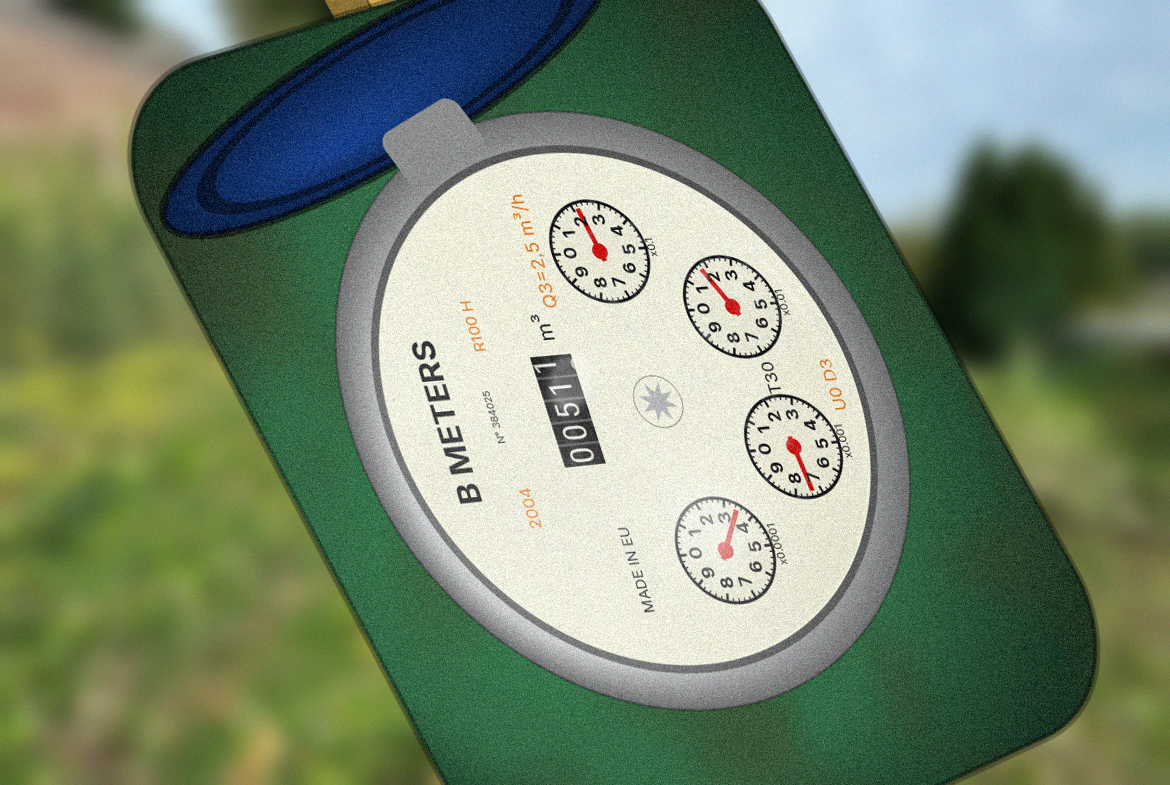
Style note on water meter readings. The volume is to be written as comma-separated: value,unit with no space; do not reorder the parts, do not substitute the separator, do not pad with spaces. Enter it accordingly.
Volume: 511.2173,m³
